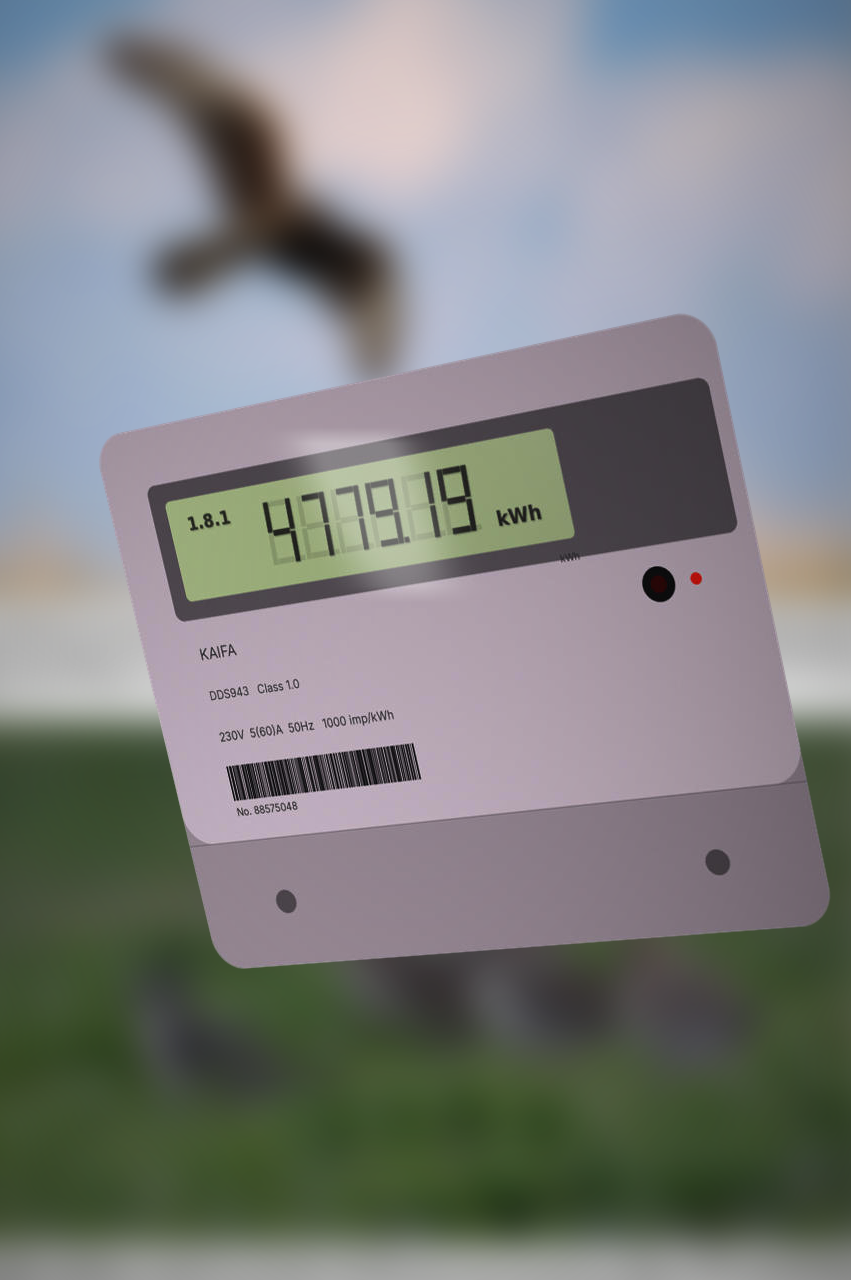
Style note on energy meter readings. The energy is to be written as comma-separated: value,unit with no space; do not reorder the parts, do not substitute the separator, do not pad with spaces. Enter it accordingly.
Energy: 4779.19,kWh
